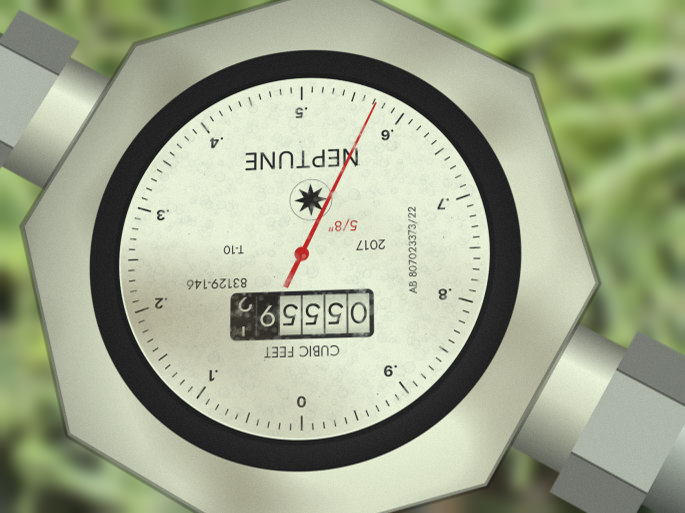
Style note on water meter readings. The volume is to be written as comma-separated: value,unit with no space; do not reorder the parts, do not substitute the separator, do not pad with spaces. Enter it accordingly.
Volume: 55591.57,ft³
